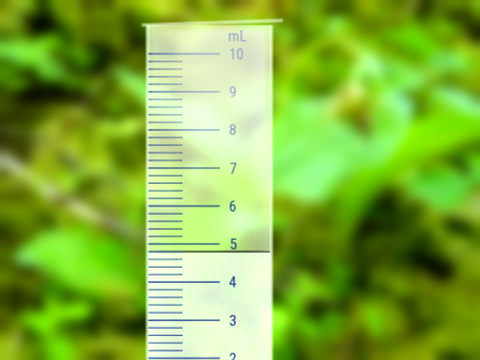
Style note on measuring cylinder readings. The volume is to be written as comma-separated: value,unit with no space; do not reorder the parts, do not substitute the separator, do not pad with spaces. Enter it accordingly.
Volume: 4.8,mL
